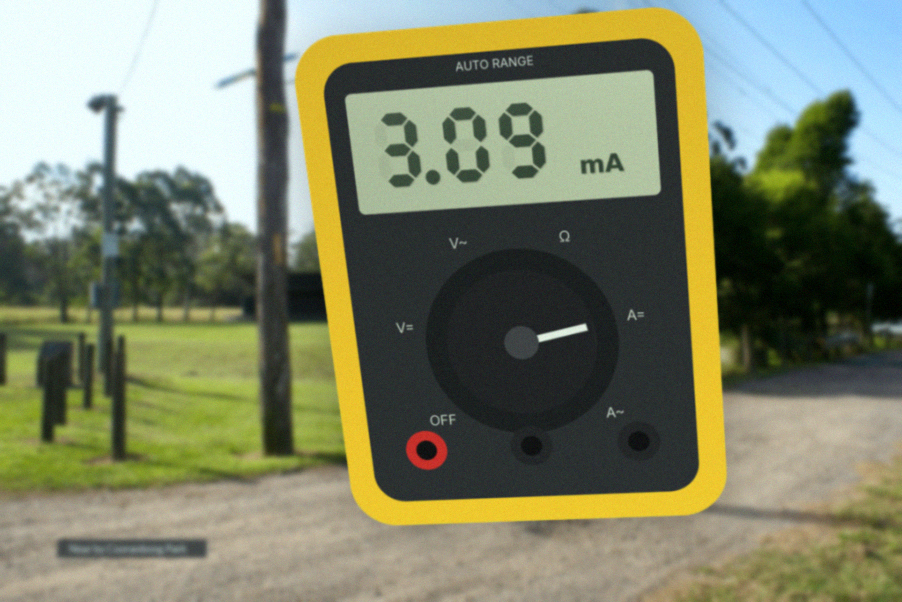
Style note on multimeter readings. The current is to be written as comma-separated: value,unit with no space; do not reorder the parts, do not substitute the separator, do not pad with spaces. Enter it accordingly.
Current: 3.09,mA
